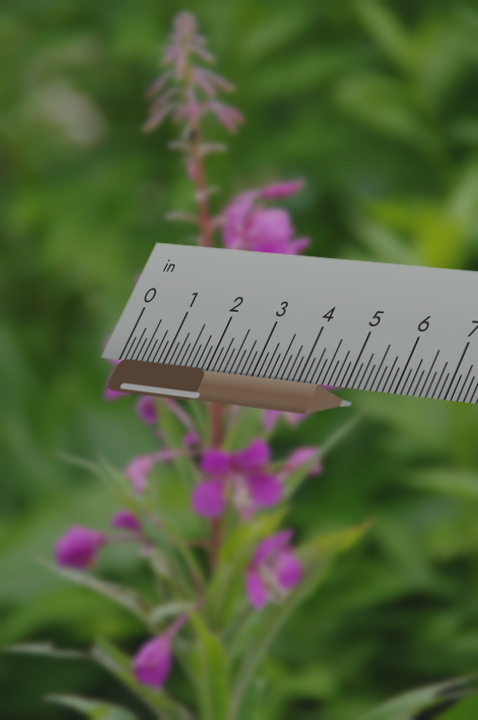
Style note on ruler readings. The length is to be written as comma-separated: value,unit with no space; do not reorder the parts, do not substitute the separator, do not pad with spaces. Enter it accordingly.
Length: 5.25,in
